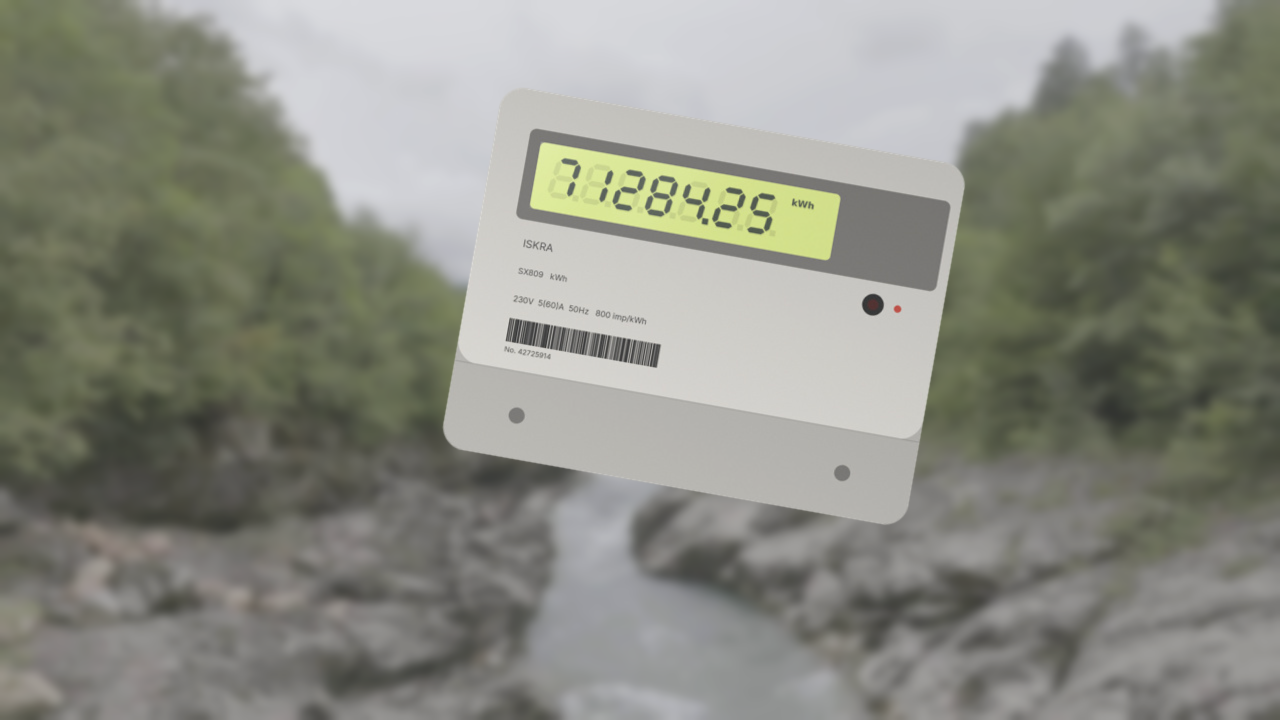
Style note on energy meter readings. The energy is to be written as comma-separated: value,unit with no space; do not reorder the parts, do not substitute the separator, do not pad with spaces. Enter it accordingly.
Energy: 71284.25,kWh
